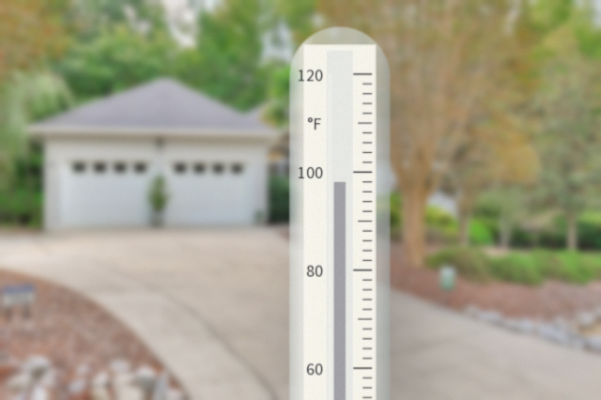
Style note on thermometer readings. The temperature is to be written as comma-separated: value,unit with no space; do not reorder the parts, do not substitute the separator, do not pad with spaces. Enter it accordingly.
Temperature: 98,°F
